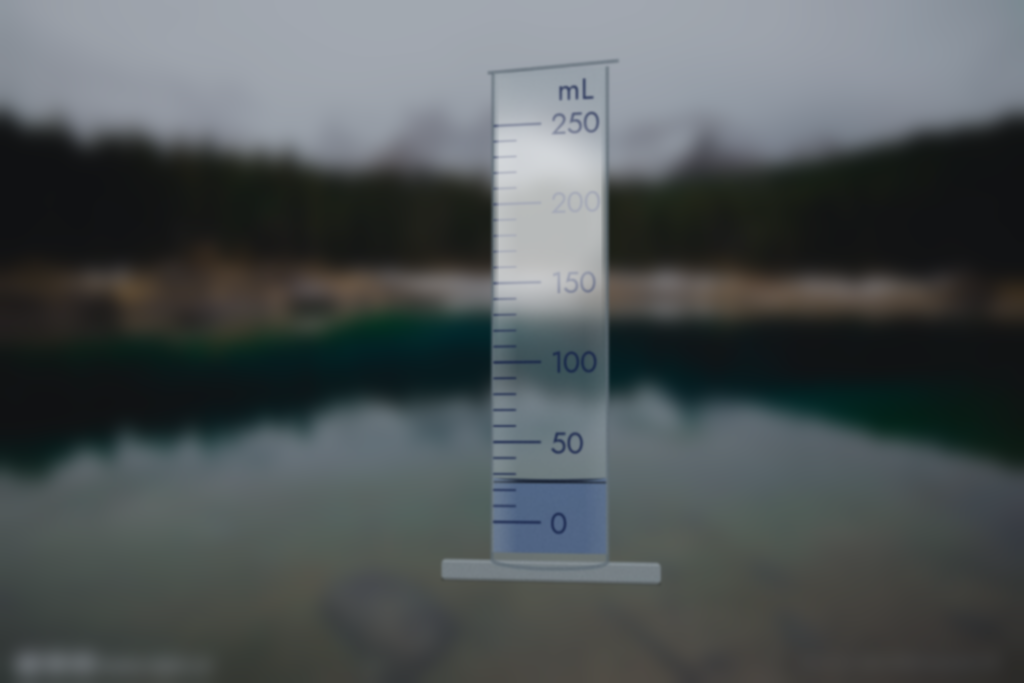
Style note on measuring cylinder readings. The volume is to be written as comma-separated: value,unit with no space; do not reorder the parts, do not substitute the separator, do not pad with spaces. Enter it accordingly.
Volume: 25,mL
